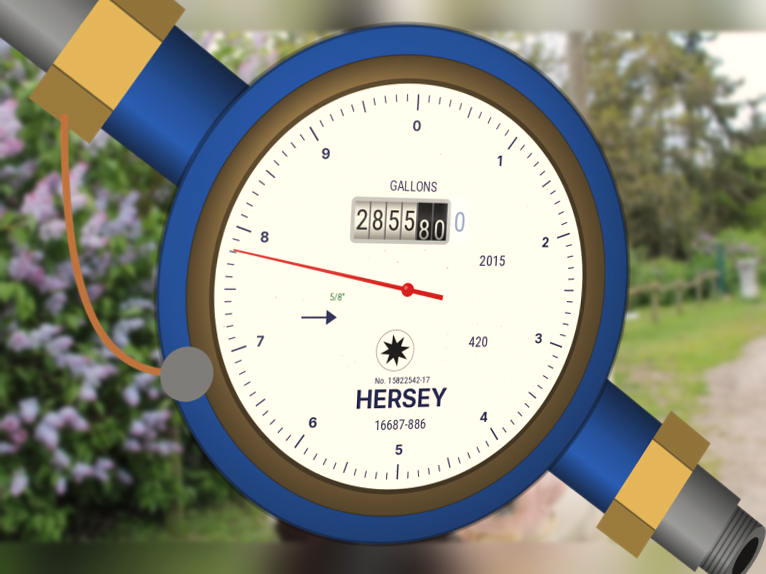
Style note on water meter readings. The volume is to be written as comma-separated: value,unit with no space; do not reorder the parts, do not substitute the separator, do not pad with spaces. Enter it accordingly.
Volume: 2855797.8,gal
